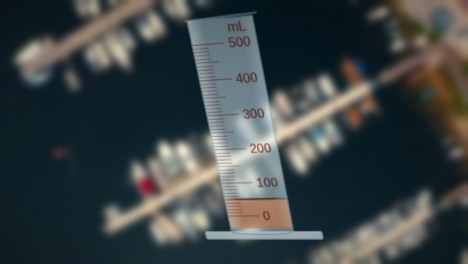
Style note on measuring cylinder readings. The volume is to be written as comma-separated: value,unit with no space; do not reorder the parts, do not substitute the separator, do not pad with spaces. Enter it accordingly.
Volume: 50,mL
